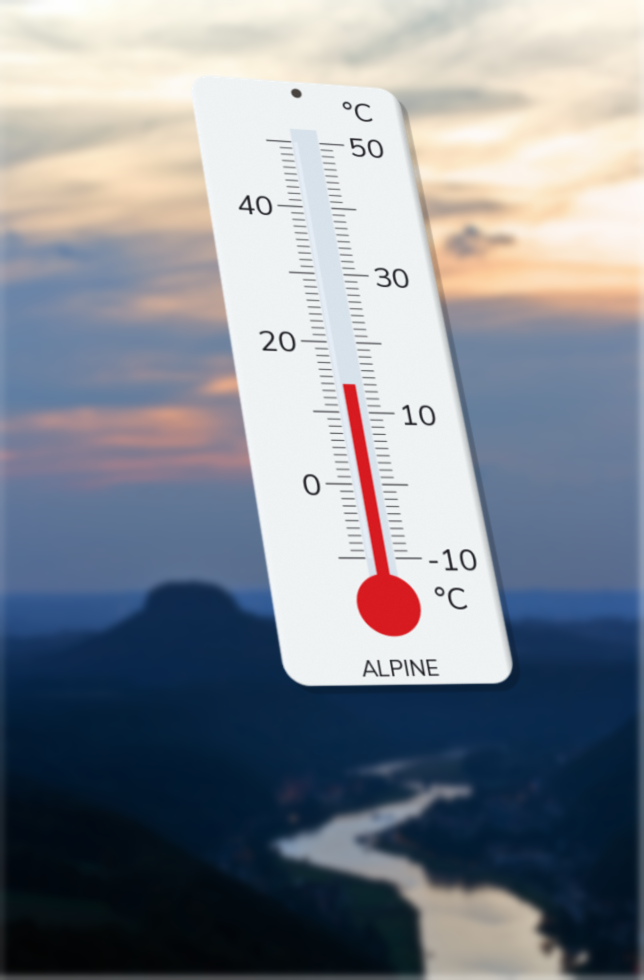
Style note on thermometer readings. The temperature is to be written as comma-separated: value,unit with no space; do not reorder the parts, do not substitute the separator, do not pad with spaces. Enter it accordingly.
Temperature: 14,°C
